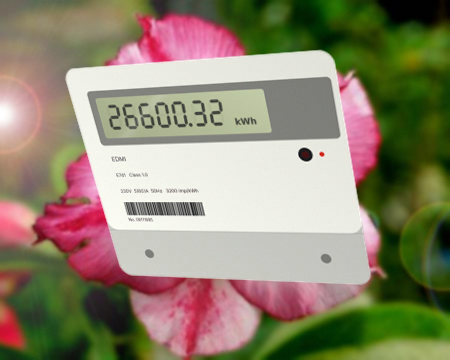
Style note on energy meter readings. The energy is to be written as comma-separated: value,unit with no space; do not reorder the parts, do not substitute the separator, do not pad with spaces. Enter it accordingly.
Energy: 26600.32,kWh
